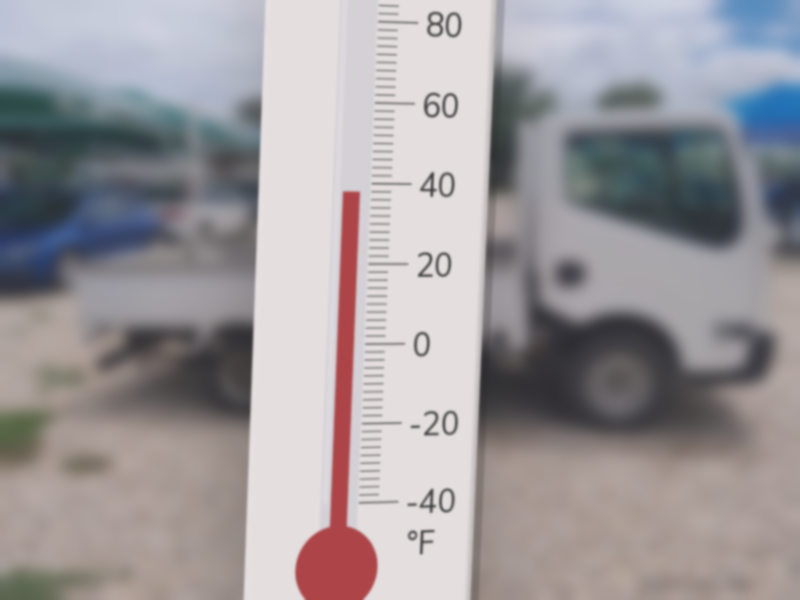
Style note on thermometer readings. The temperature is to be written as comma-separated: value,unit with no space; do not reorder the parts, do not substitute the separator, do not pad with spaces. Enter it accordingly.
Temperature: 38,°F
